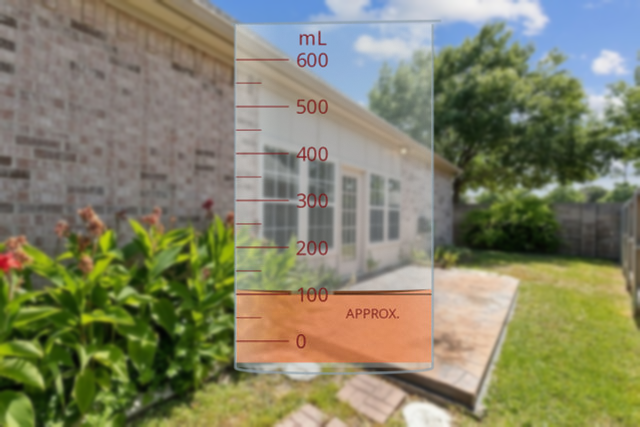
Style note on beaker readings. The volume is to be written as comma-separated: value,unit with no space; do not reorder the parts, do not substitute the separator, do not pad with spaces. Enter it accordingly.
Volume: 100,mL
